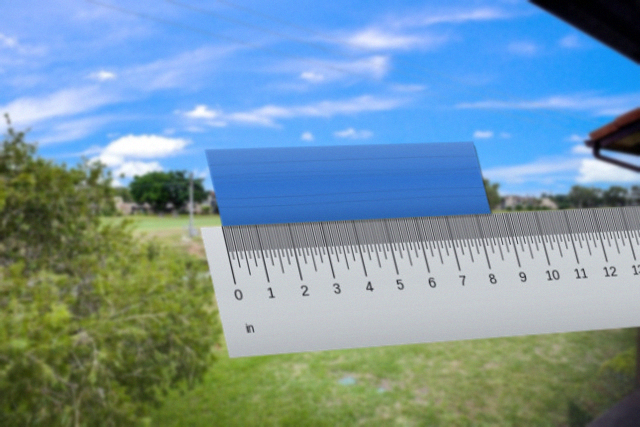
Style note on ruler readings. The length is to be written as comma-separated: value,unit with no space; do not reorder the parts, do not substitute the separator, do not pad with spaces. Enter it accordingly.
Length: 8.5,in
